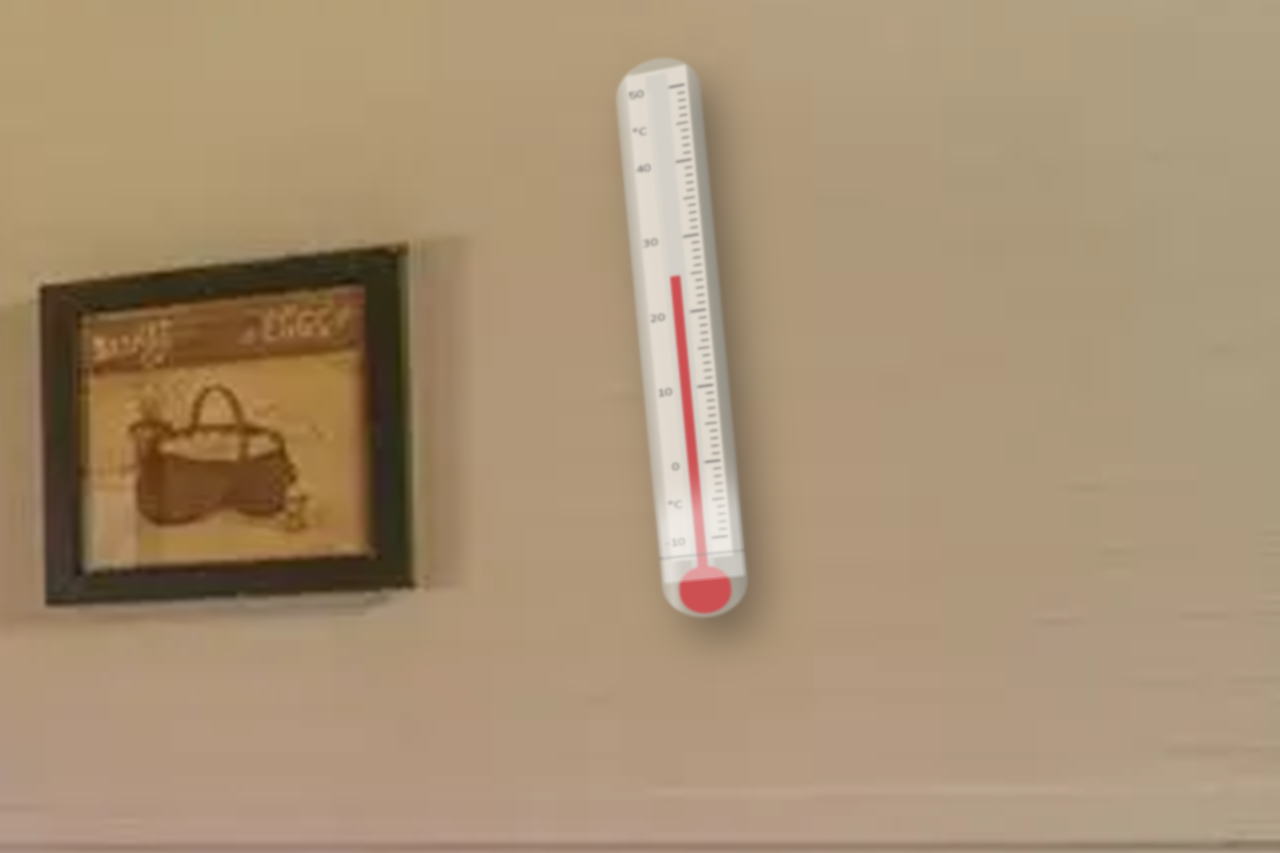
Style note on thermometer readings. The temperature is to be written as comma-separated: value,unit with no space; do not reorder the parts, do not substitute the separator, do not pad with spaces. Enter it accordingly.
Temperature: 25,°C
